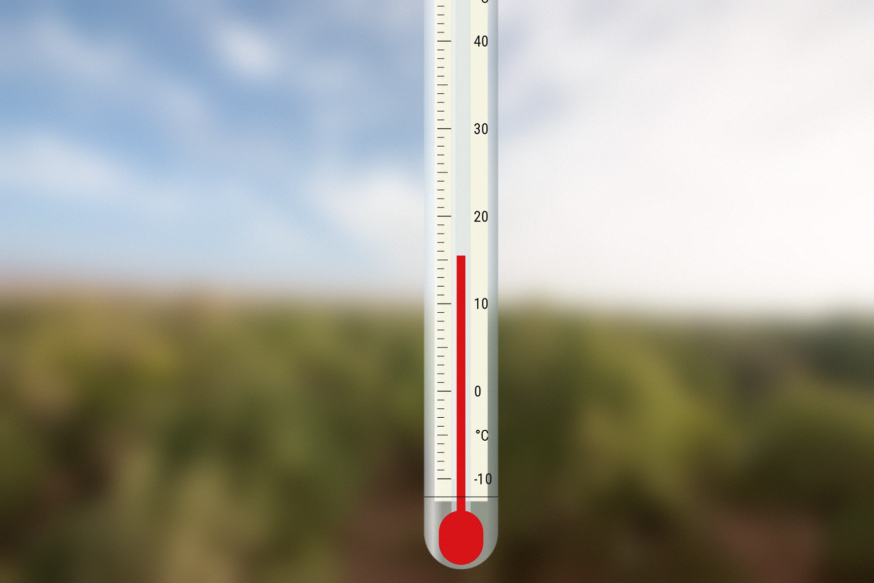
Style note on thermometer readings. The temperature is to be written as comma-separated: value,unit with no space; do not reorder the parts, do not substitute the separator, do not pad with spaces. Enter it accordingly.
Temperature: 15.5,°C
